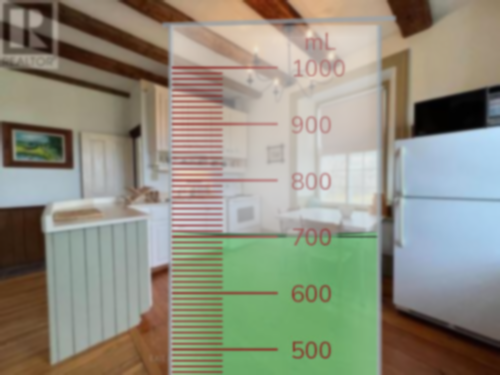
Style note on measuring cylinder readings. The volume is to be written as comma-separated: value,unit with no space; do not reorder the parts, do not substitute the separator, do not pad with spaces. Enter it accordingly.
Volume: 700,mL
